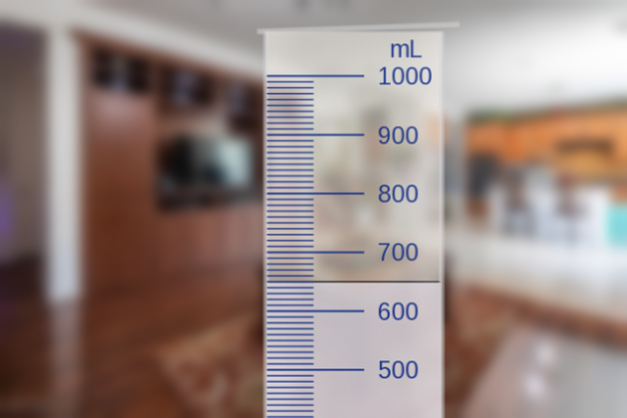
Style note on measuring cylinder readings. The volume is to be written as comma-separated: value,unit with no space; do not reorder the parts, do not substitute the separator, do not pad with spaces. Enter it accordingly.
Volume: 650,mL
